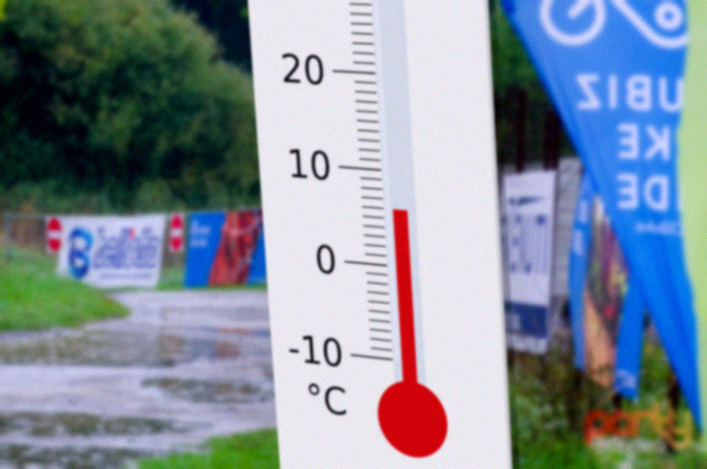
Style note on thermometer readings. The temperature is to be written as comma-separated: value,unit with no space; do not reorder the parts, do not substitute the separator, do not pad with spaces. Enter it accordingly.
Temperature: 6,°C
